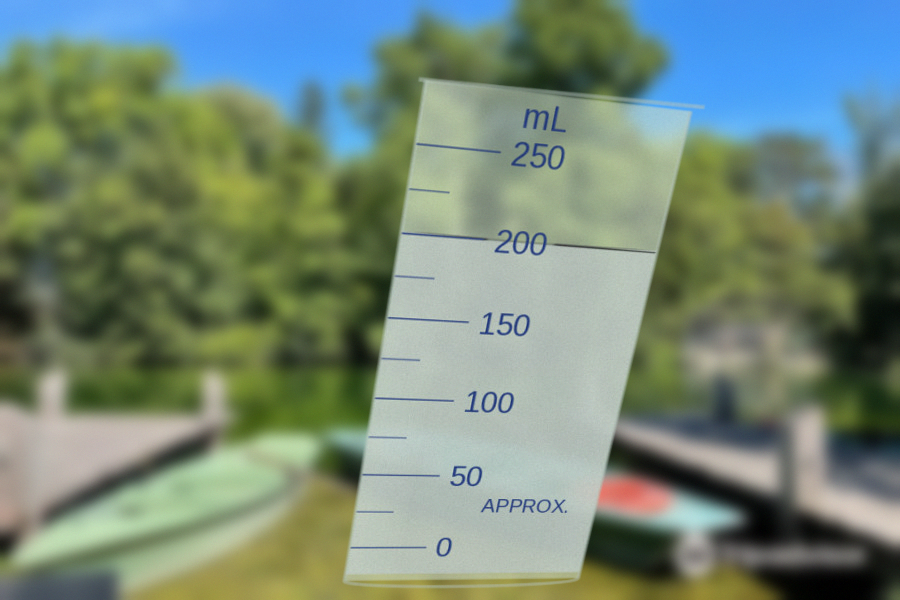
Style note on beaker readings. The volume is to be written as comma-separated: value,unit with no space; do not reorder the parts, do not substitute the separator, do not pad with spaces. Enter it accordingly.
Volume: 200,mL
